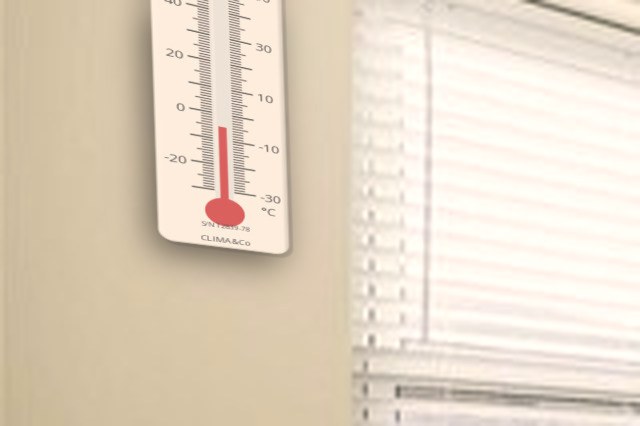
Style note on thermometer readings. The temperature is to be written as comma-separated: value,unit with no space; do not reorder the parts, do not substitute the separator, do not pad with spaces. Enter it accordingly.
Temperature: -5,°C
